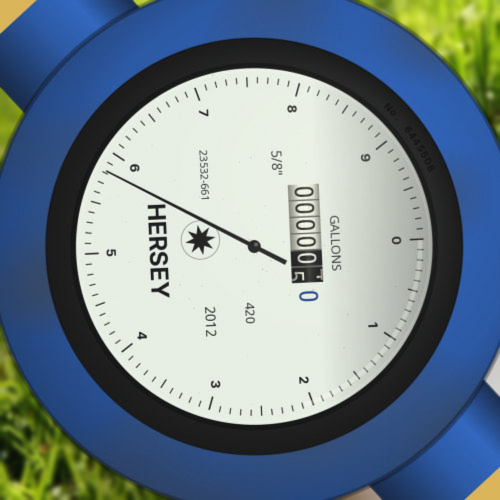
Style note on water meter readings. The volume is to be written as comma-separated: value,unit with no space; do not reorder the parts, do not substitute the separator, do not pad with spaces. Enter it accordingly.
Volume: 45.8,gal
